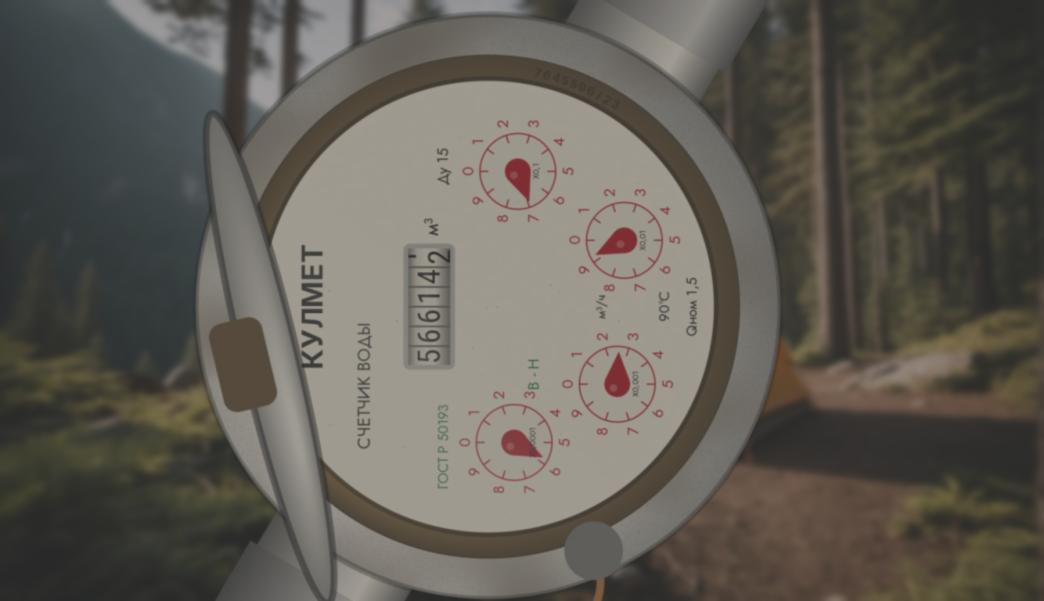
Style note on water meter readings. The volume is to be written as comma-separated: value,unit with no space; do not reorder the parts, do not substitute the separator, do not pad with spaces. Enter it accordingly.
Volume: 566141.6925,m³
